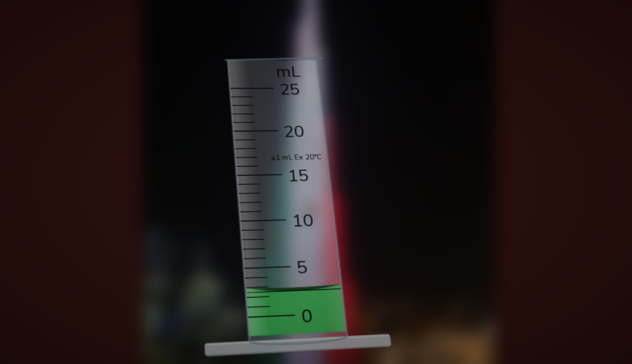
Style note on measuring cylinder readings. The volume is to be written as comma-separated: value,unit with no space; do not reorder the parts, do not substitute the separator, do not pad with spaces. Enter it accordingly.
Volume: 2.5,mL
